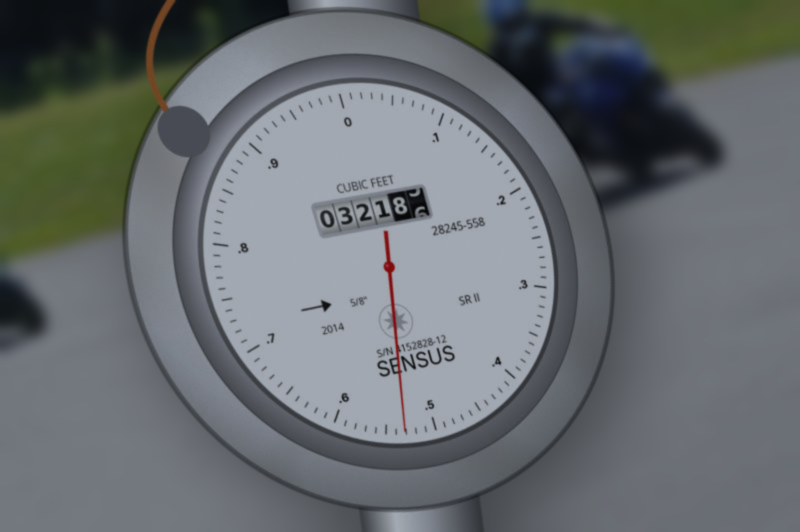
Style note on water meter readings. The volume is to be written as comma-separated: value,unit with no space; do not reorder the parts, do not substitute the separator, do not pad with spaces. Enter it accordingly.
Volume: 32185.53,ft³
